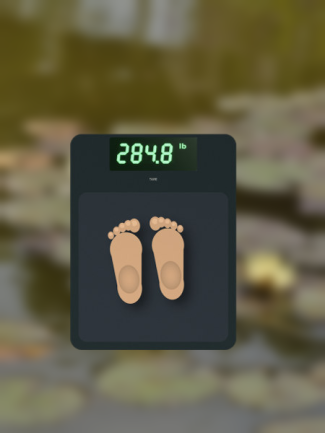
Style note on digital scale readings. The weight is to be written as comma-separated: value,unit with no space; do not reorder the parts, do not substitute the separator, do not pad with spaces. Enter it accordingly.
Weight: 284.8,lb
